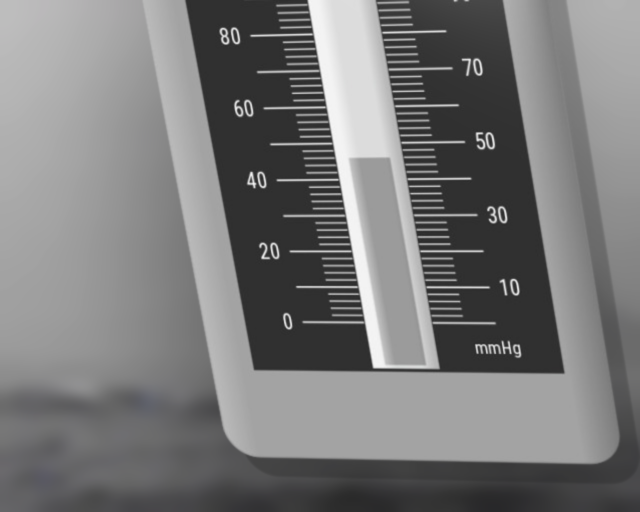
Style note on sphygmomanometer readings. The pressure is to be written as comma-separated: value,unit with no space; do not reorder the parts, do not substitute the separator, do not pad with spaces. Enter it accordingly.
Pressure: 46,mmHg
